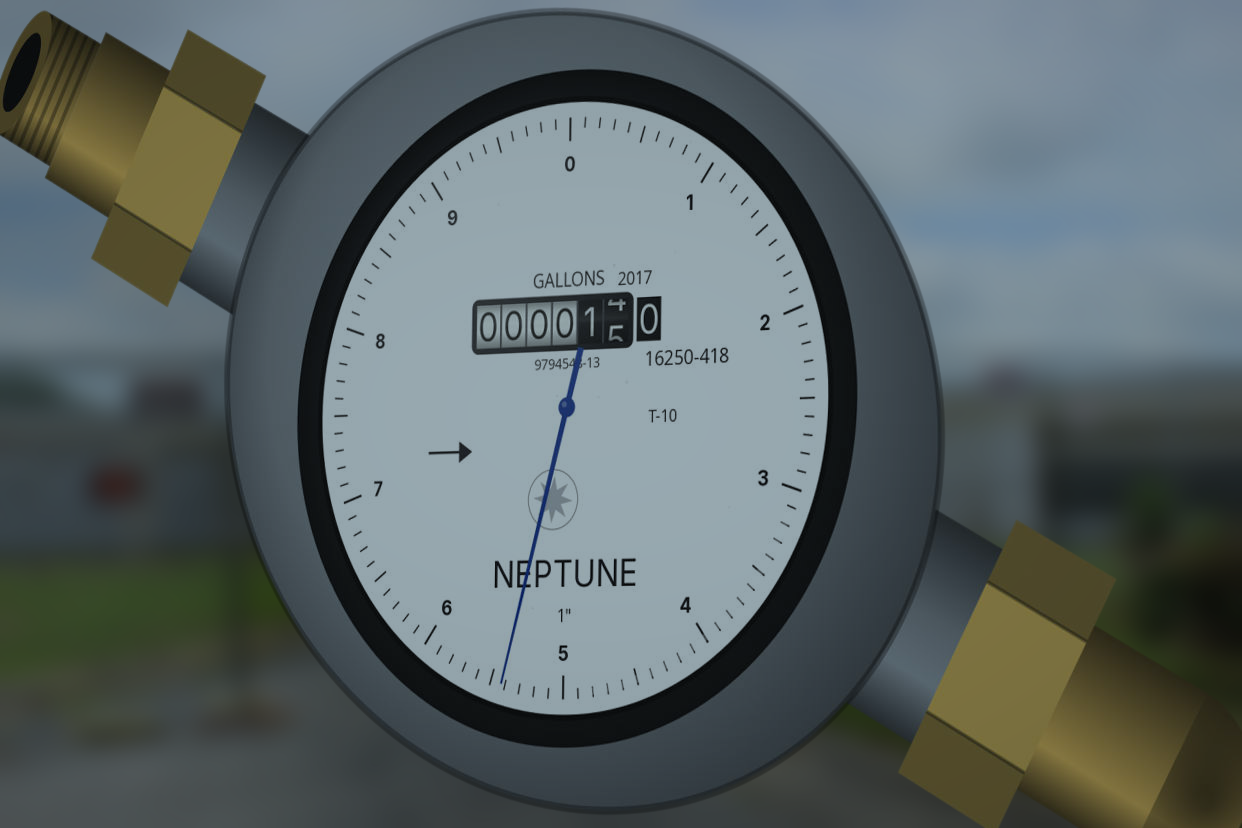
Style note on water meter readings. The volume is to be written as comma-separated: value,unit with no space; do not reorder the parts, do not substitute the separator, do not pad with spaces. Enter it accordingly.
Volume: 145.4,gal
